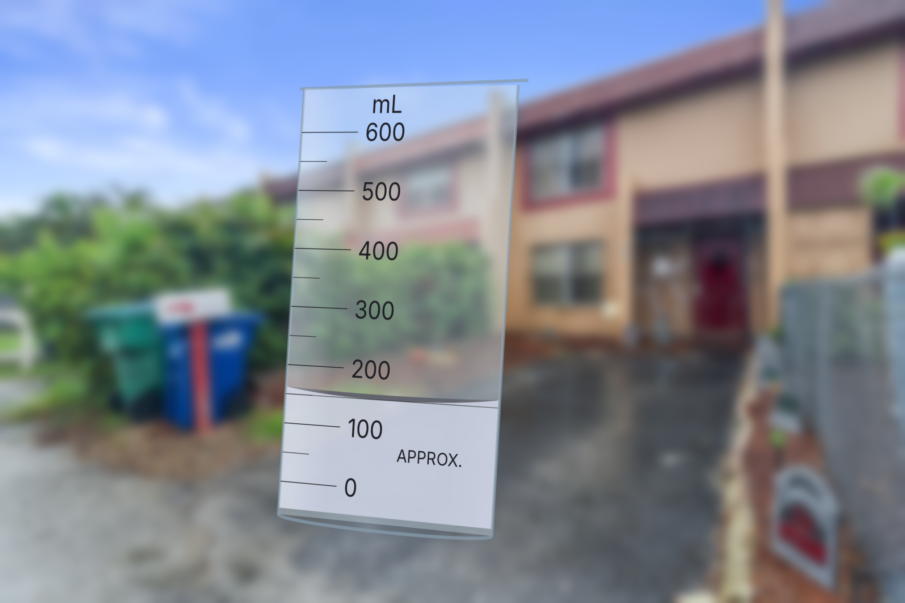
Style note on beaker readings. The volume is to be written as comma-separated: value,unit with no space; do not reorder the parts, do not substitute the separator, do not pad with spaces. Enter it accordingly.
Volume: 150,mL
